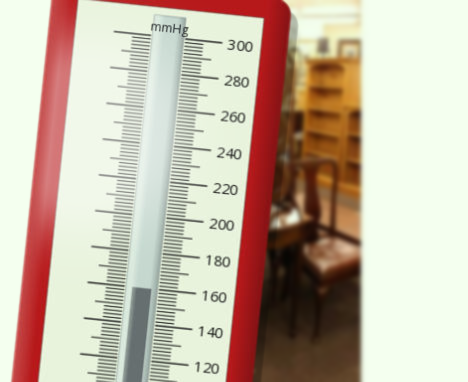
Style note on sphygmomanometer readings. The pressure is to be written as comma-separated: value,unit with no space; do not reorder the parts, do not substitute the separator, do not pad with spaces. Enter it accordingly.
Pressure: 160,mmHg
